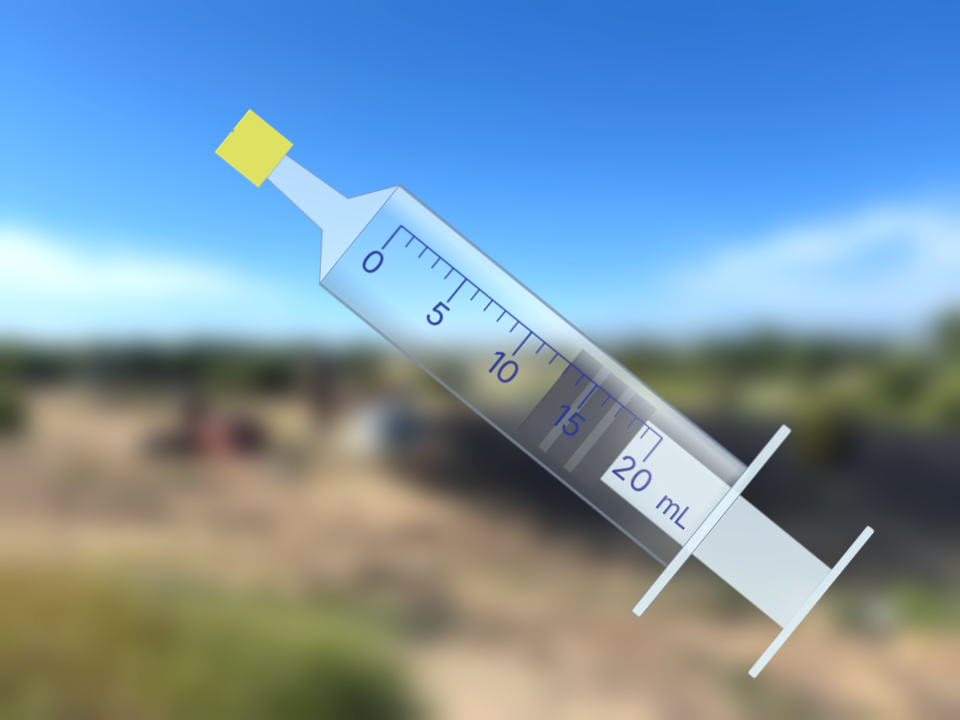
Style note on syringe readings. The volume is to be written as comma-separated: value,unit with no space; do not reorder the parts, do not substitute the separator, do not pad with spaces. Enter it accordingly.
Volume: 13,mL
